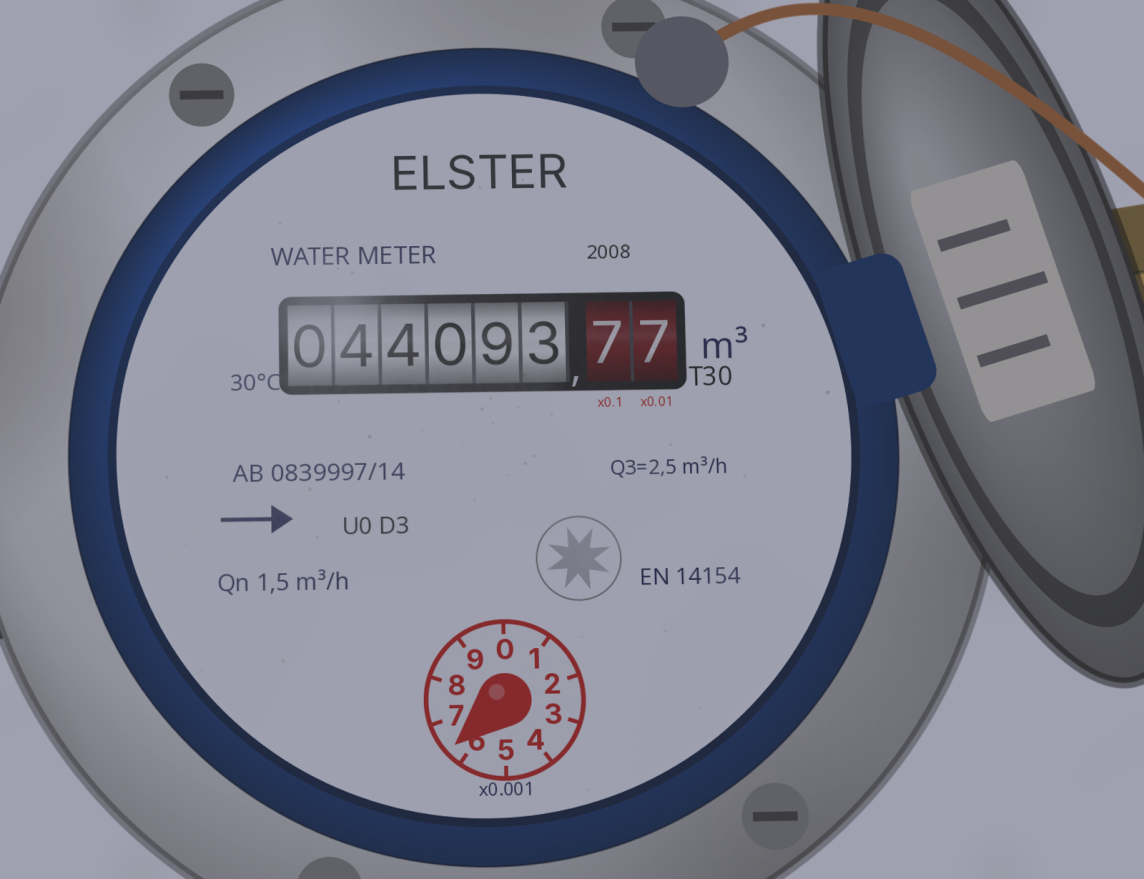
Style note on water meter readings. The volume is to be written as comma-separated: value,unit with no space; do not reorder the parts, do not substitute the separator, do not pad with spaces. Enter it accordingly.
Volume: 44093.776,m³
